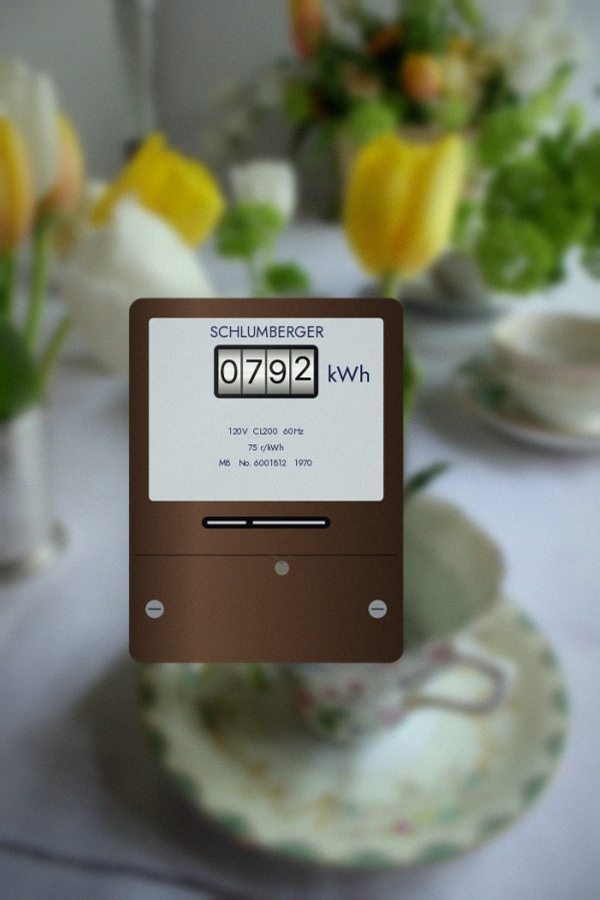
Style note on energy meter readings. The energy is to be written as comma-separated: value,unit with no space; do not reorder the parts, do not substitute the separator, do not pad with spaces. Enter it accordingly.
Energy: 792,kWh
